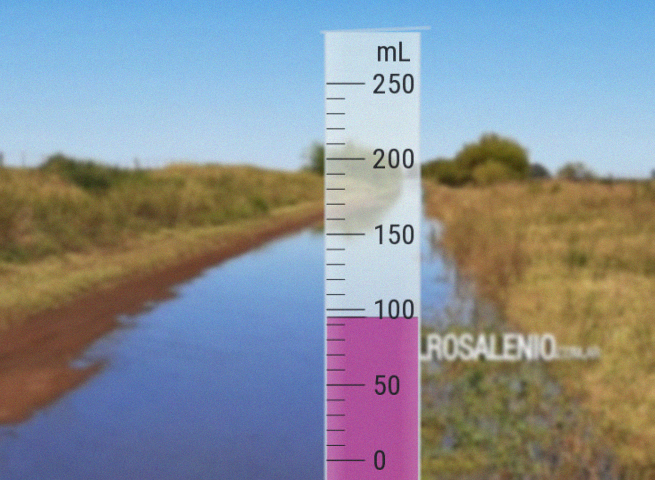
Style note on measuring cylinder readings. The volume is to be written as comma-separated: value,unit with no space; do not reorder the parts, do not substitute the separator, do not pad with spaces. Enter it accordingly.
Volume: 95,mL
